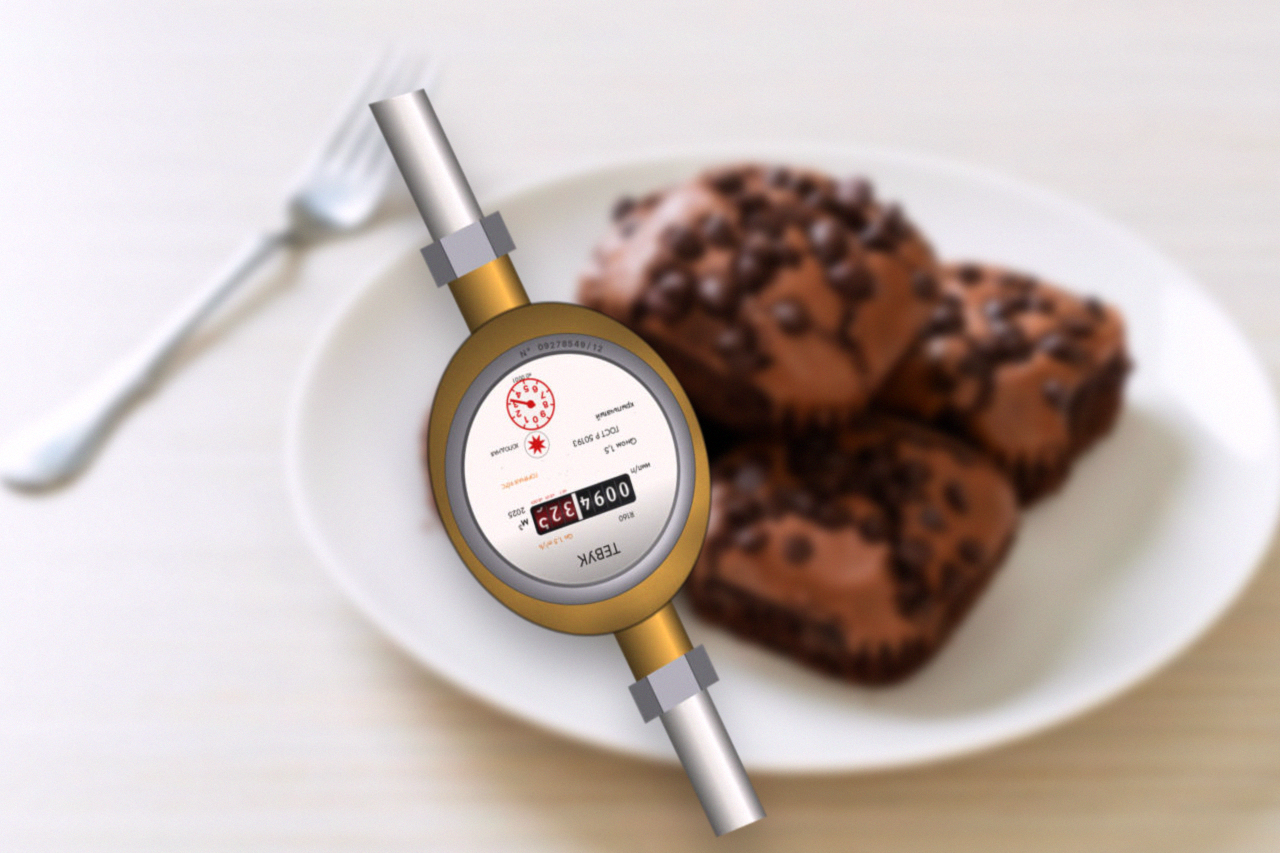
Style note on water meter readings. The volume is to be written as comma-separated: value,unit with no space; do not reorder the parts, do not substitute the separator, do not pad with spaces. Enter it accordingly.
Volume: 94.3253,m³
